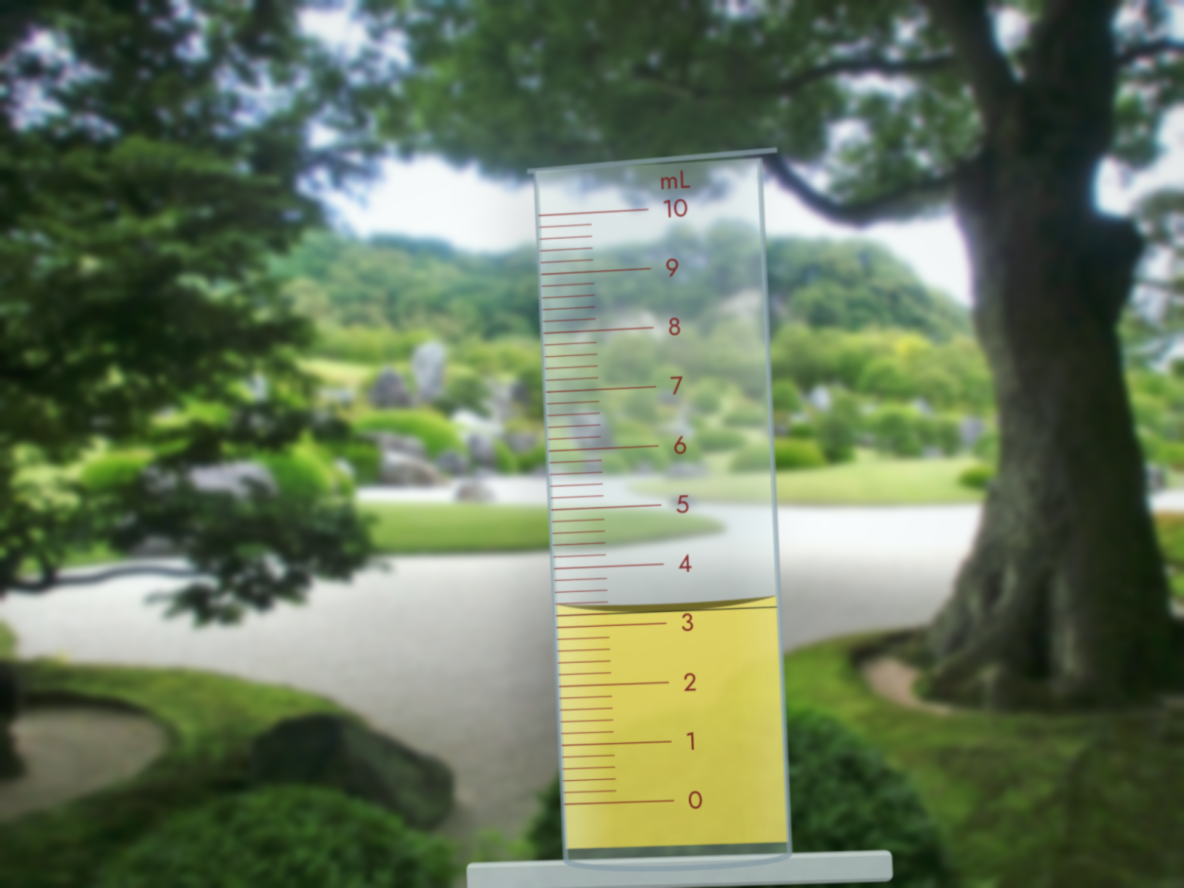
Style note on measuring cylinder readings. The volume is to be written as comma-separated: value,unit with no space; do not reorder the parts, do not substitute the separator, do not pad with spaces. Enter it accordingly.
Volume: 3.2,mL
